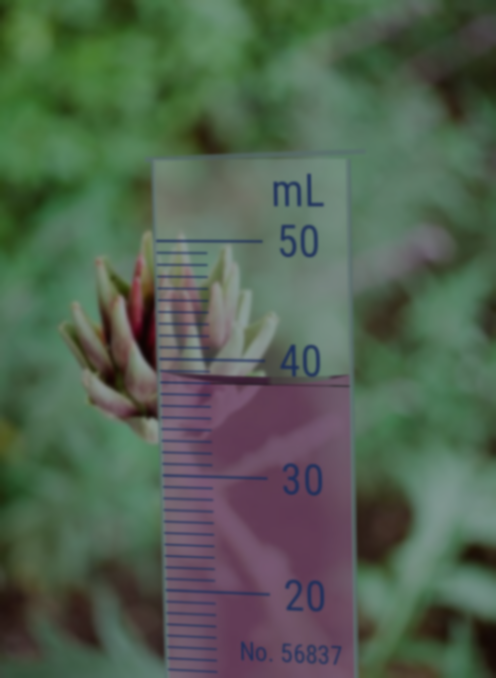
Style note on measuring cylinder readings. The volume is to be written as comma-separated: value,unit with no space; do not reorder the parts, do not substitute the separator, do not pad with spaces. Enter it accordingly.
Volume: 38,mL
